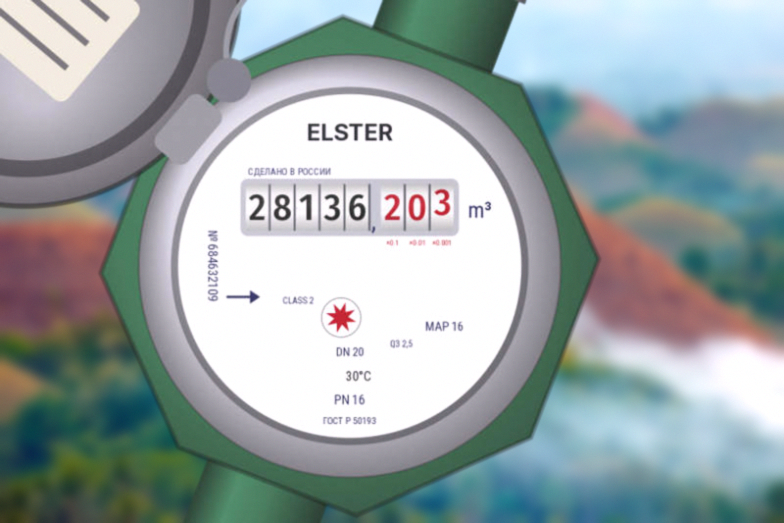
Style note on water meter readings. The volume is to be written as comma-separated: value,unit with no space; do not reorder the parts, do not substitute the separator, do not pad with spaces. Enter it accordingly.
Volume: 28136.203,m³
